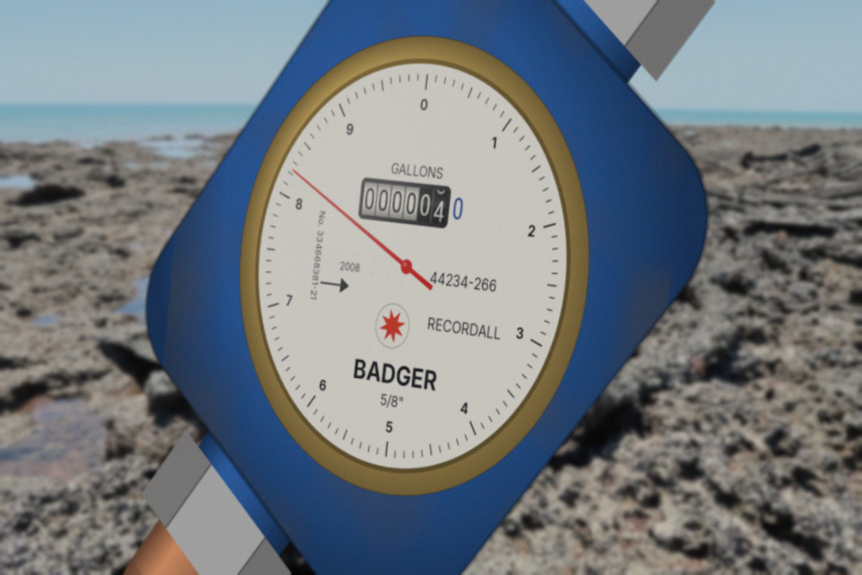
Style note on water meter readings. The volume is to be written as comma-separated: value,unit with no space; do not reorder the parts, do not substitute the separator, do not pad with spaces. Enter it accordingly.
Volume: 38.2,gal
